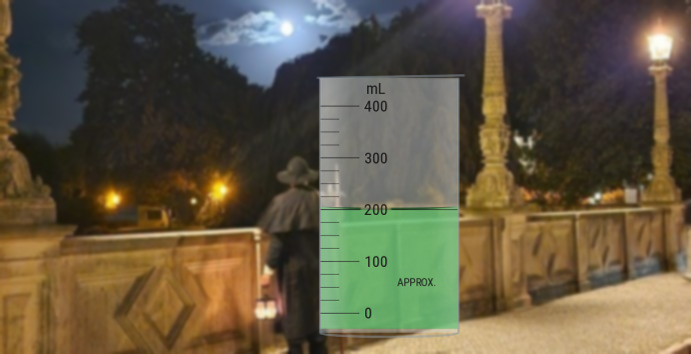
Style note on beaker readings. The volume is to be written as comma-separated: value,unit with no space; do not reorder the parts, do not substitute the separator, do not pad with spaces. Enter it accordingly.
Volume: 200,mL
